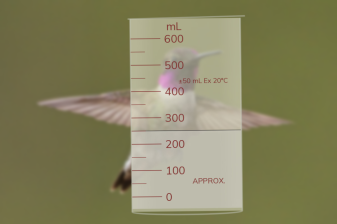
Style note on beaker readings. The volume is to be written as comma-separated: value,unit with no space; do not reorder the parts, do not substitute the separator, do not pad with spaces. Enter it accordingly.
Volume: 250,mL
